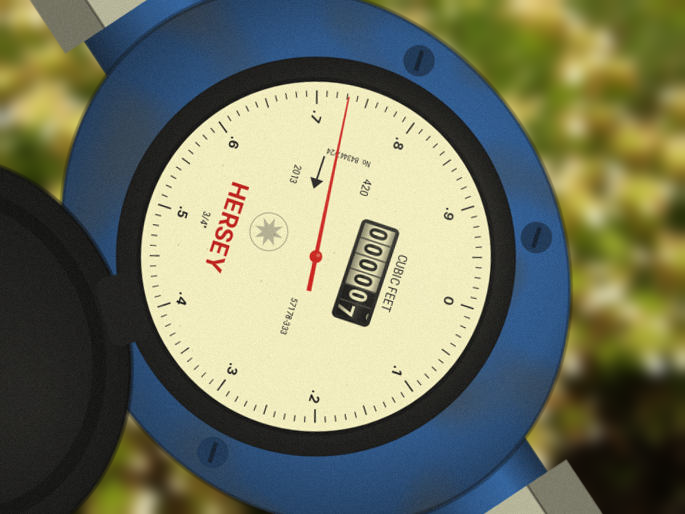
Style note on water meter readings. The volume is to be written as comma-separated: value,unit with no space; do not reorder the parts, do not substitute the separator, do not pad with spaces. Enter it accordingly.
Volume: 6.73,ft³
